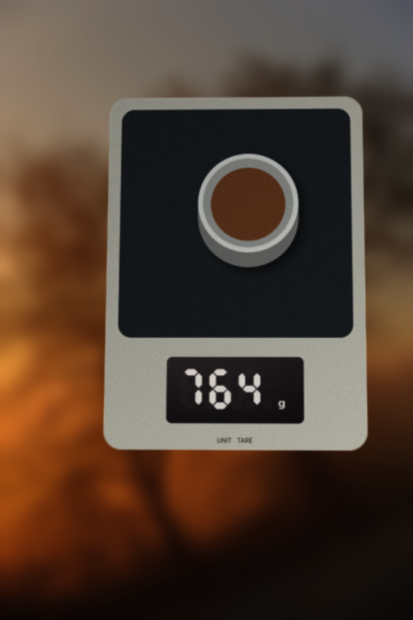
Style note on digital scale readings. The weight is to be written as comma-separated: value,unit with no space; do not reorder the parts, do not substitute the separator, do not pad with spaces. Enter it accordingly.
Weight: 764,g
